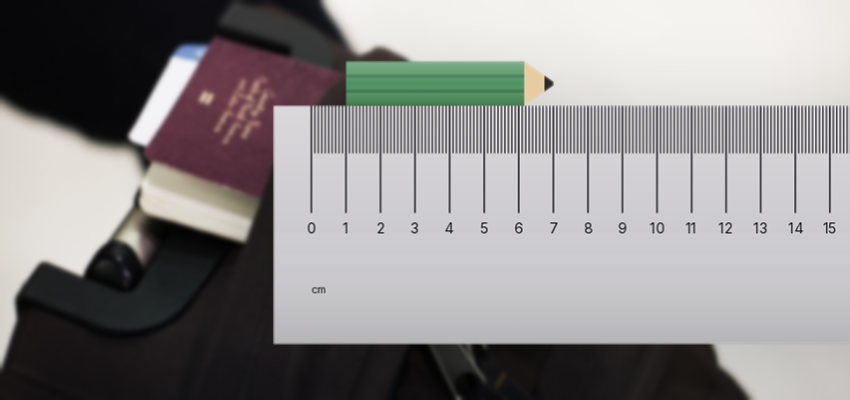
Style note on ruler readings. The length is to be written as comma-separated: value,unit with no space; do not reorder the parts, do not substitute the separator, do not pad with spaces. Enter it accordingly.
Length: 6,cm
